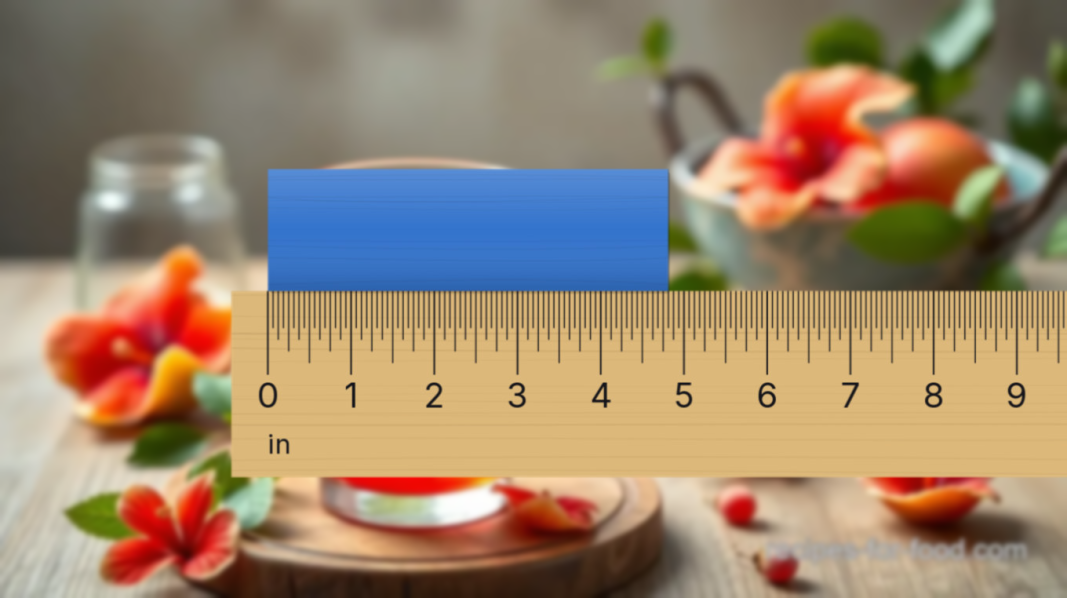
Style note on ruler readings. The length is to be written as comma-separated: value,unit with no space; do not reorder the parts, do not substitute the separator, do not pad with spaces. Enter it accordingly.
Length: 4.8125,in
